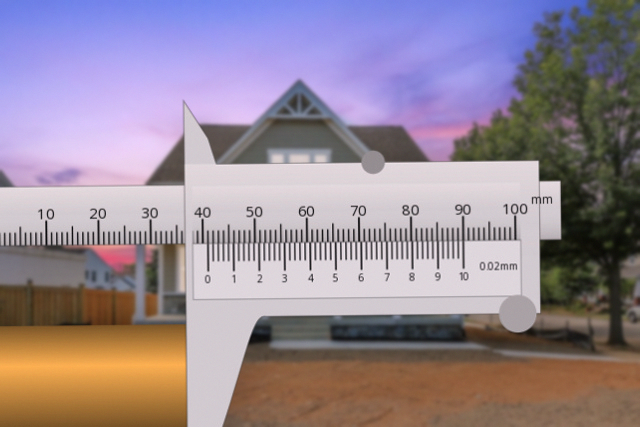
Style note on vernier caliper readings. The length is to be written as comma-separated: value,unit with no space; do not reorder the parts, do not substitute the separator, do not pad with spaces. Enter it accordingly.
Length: 41.0,mm
